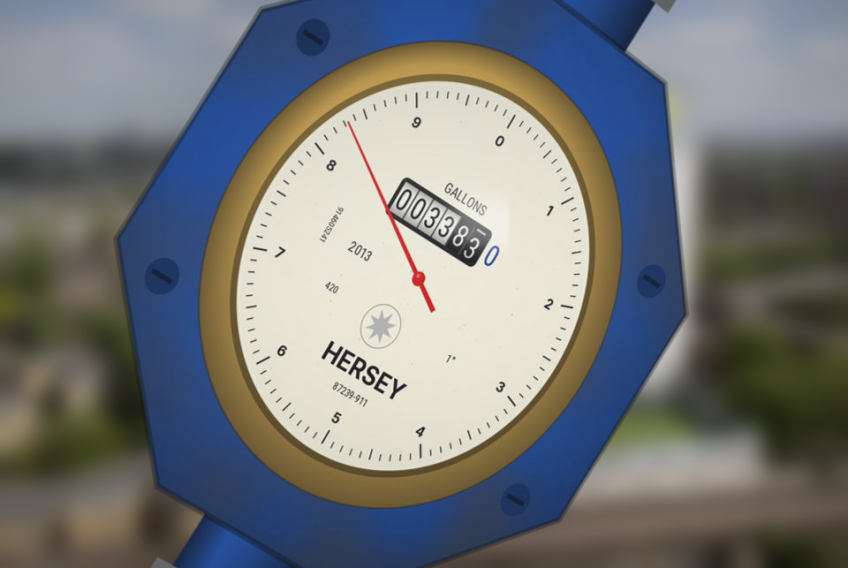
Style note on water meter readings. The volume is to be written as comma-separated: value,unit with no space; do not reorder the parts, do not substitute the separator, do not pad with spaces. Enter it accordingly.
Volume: 33828.3,gal
